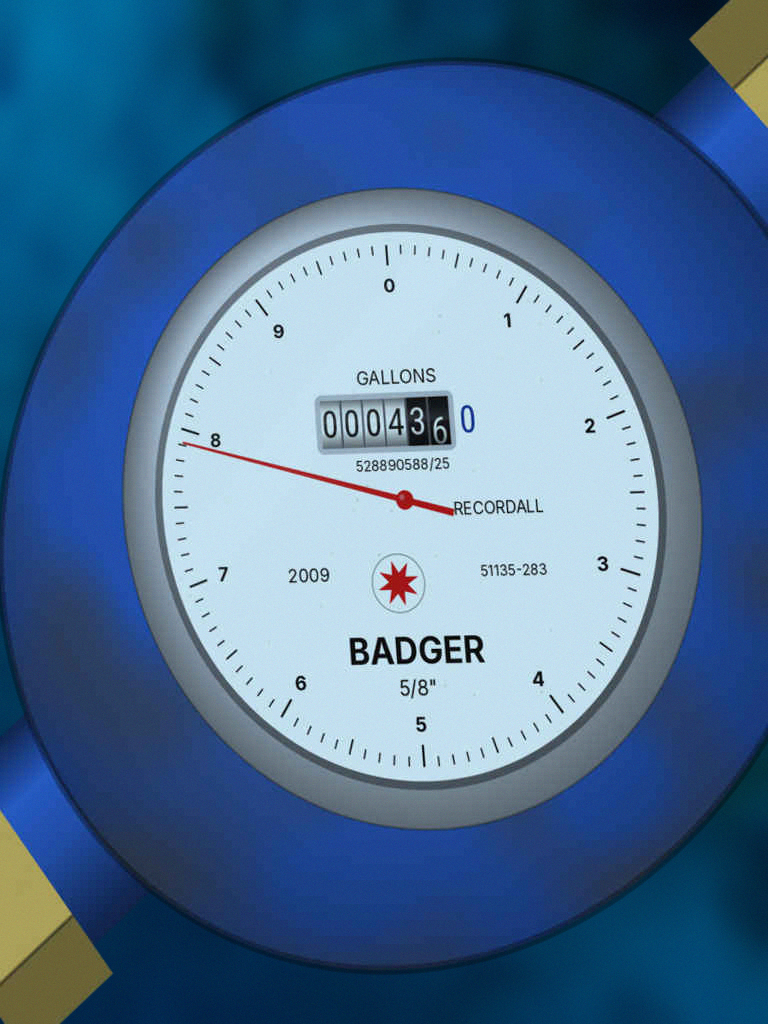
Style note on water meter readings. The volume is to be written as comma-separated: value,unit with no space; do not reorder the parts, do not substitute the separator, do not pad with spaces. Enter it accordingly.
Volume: 4357.9,gal
